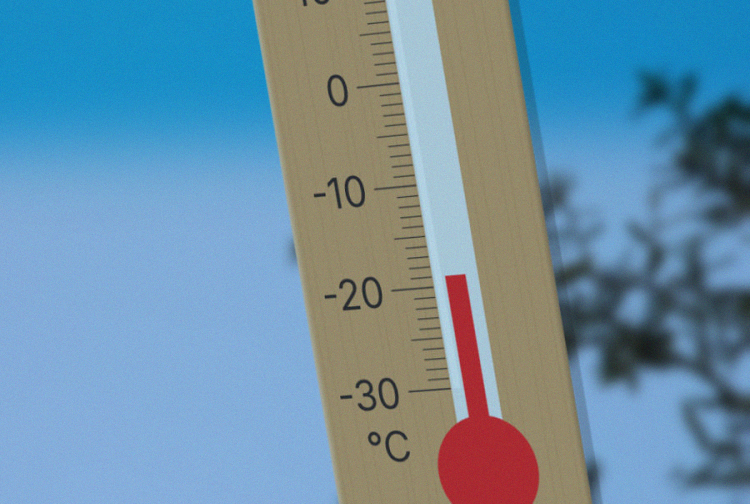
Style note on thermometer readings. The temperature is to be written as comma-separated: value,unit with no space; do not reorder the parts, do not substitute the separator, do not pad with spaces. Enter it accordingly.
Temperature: -19,°C
